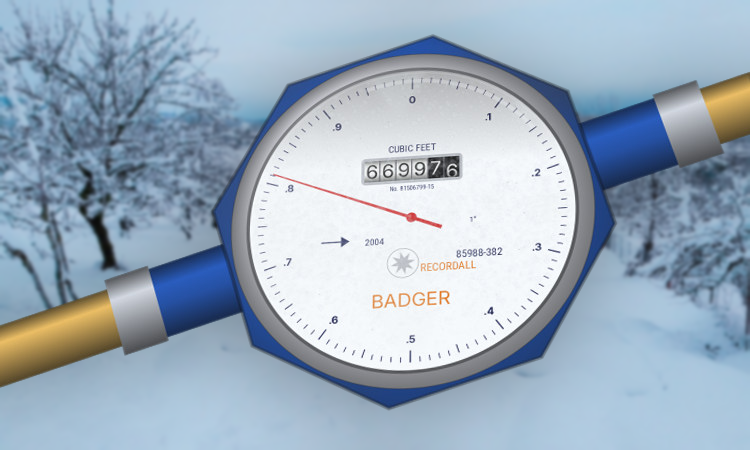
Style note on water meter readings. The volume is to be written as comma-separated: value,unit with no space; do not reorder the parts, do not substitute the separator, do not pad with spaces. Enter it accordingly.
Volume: 669975.81,ft³
